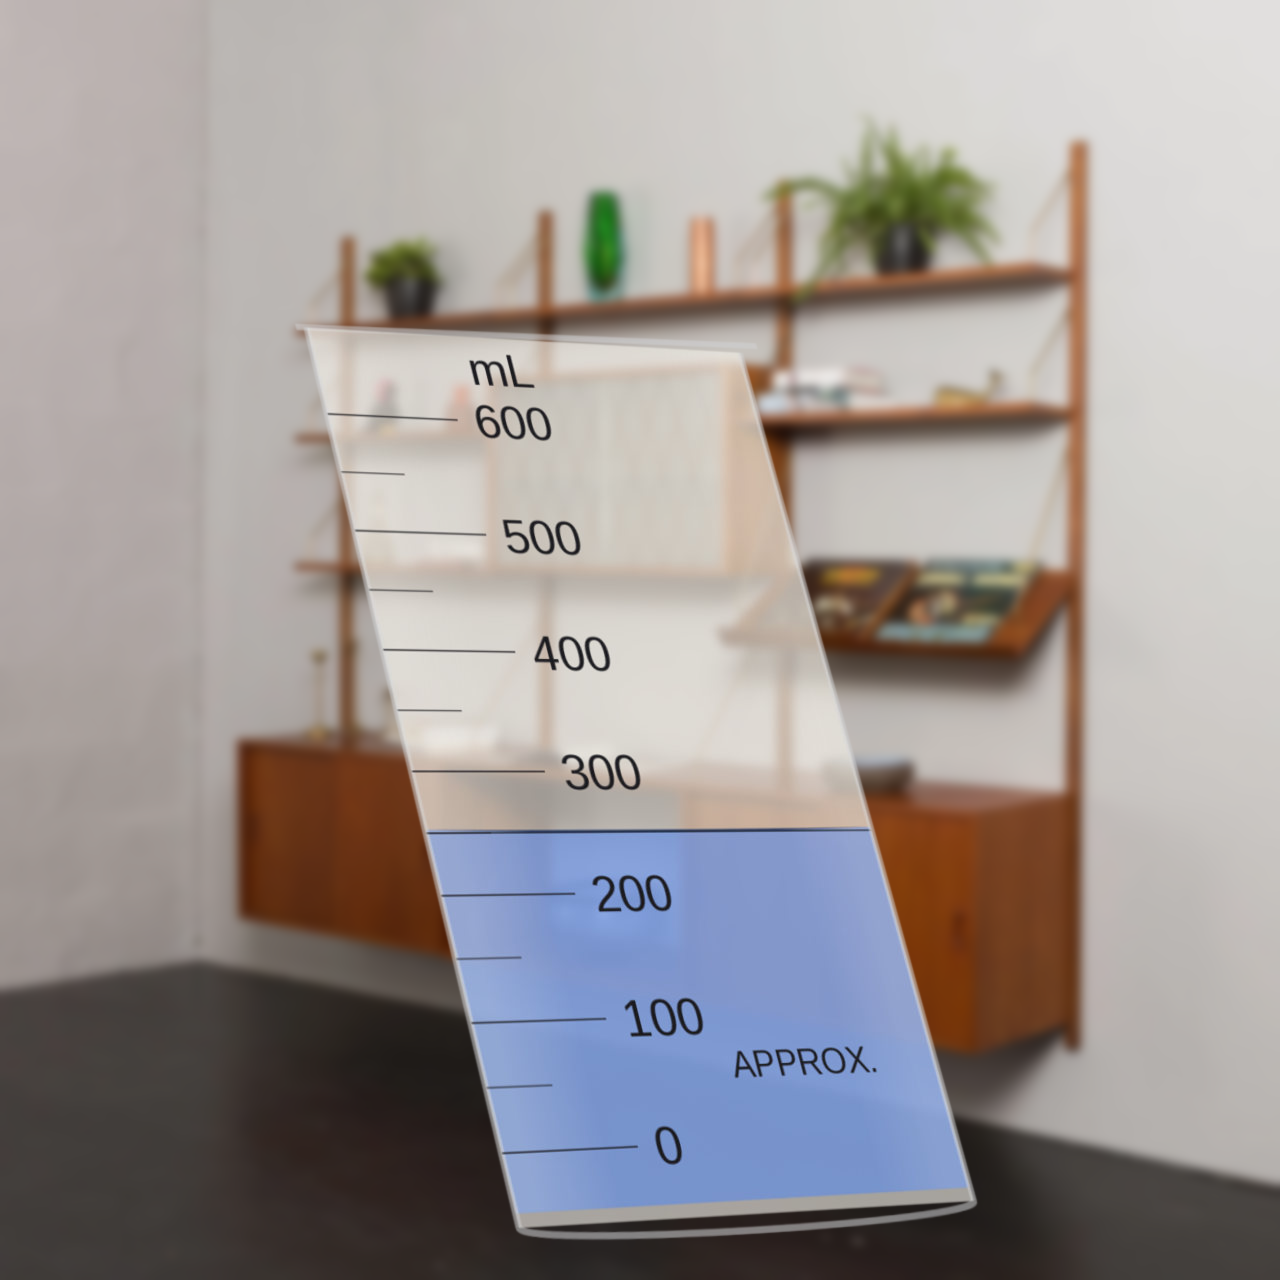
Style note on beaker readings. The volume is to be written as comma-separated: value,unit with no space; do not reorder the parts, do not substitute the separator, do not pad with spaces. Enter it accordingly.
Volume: 250,mL
